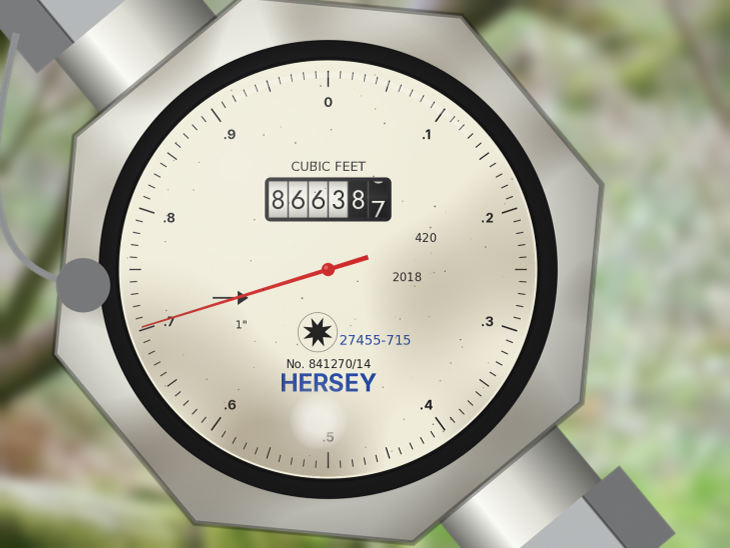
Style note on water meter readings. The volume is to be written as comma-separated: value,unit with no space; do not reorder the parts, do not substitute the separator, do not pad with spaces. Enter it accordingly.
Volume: 866386.70,ft³
